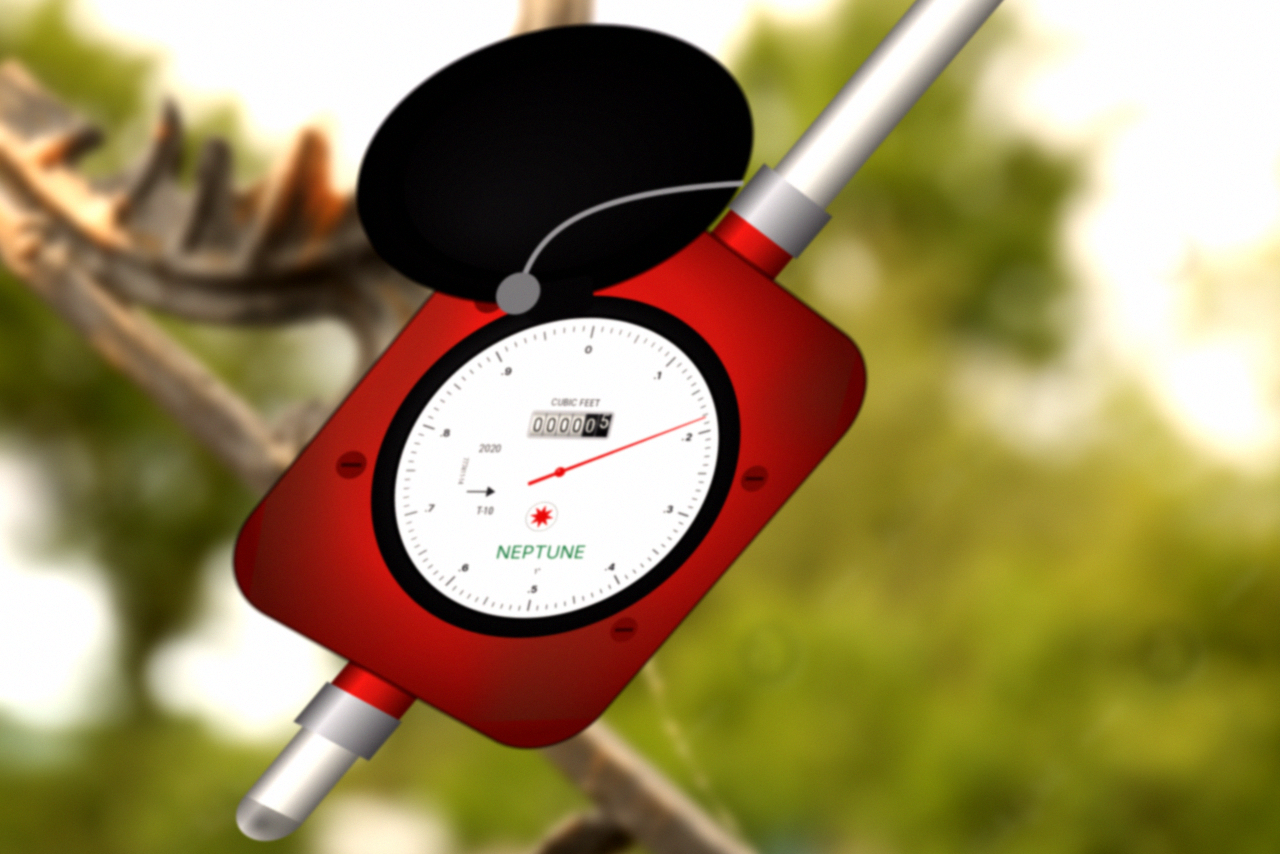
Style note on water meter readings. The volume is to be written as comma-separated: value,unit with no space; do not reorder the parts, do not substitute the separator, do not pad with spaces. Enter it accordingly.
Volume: 5.18,ft³
